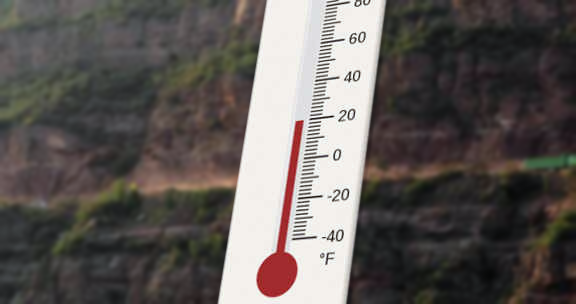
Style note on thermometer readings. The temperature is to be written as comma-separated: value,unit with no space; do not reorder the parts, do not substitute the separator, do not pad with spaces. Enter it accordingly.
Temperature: 20,°F
